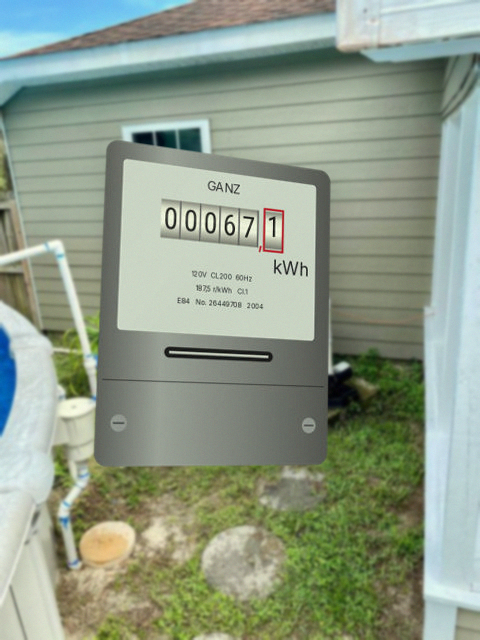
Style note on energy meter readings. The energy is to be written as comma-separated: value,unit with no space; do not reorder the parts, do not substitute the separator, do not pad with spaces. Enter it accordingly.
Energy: 67.1,kWh
